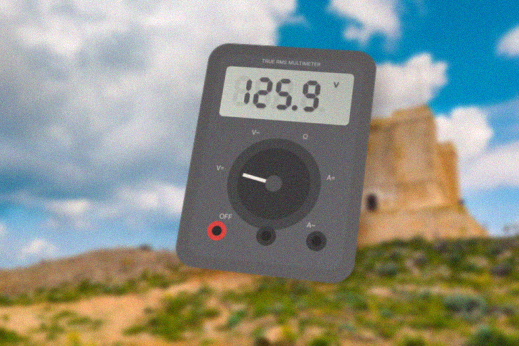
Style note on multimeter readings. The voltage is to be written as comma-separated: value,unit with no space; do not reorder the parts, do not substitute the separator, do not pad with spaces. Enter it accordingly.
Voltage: 125.9,V
